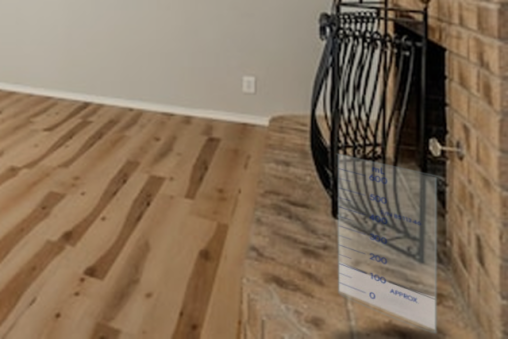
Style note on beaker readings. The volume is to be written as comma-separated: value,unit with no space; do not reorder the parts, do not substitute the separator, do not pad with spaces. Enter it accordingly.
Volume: 100,mL
